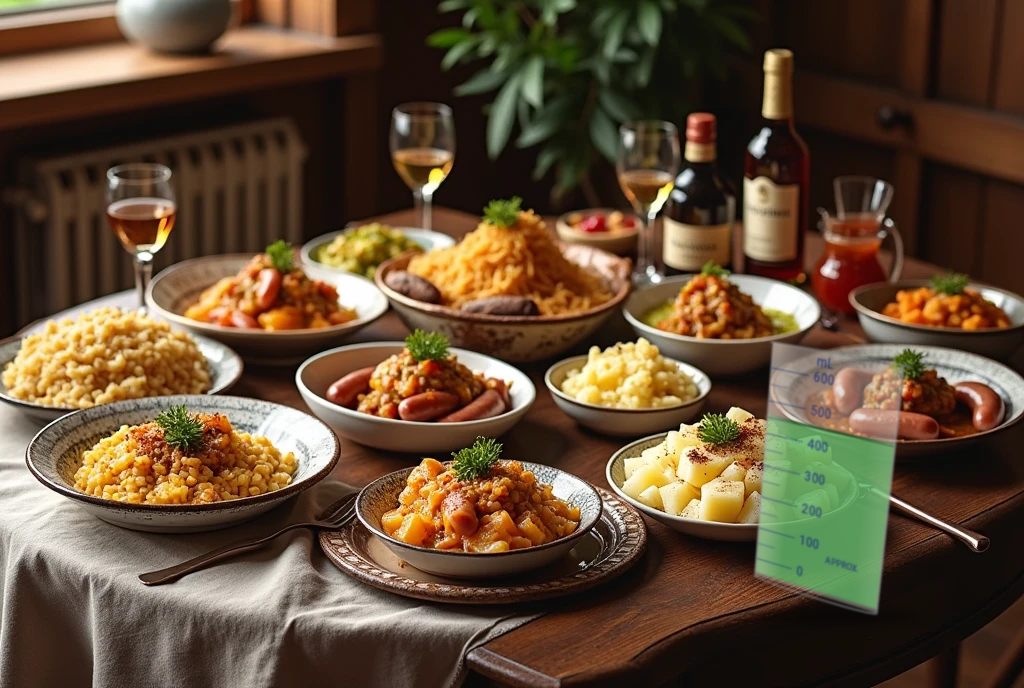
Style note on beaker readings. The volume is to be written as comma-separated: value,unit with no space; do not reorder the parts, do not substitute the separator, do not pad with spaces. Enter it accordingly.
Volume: 450,mL
